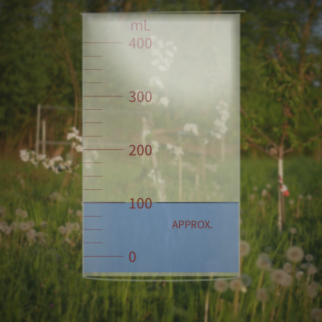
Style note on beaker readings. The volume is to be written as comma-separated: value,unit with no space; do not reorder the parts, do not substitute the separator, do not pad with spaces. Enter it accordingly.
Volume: 100,mL
